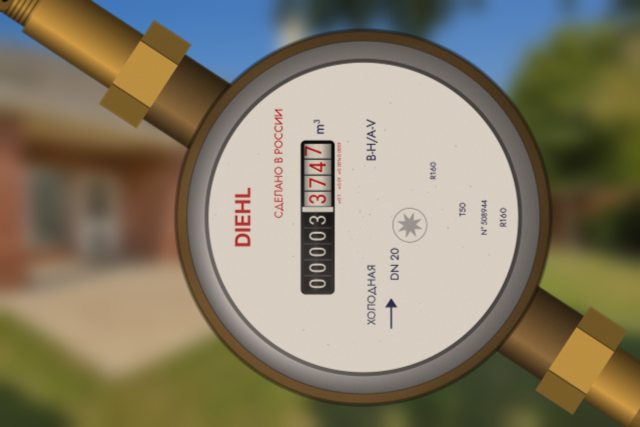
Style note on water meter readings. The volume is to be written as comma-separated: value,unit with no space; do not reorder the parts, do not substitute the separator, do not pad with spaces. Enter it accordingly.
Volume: 3.3747,m³
